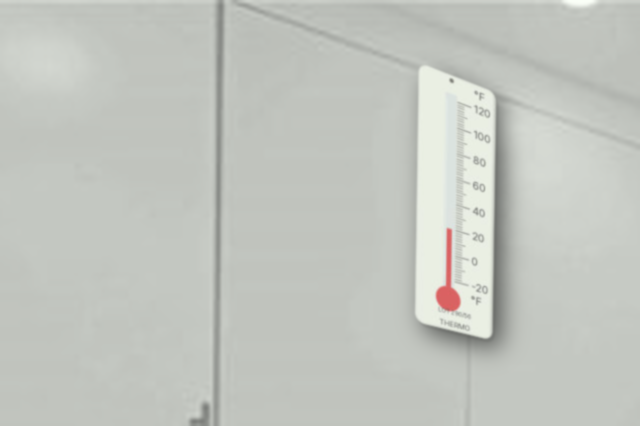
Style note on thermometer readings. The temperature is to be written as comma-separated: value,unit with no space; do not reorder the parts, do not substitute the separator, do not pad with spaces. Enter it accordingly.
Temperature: 20,°F
